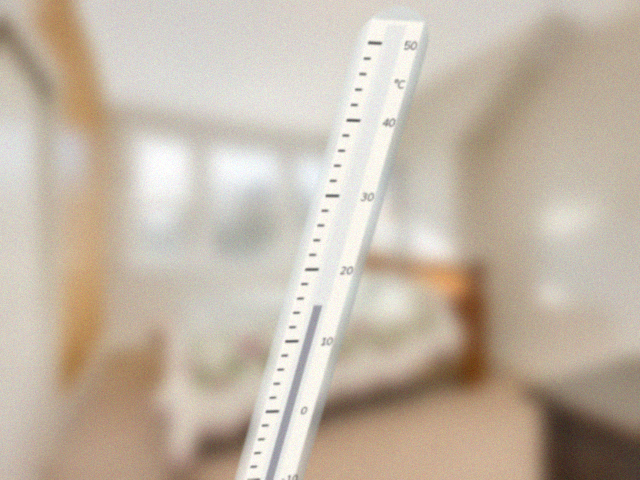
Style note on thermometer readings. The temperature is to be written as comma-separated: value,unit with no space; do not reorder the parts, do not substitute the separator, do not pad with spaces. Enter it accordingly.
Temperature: 15,°C
